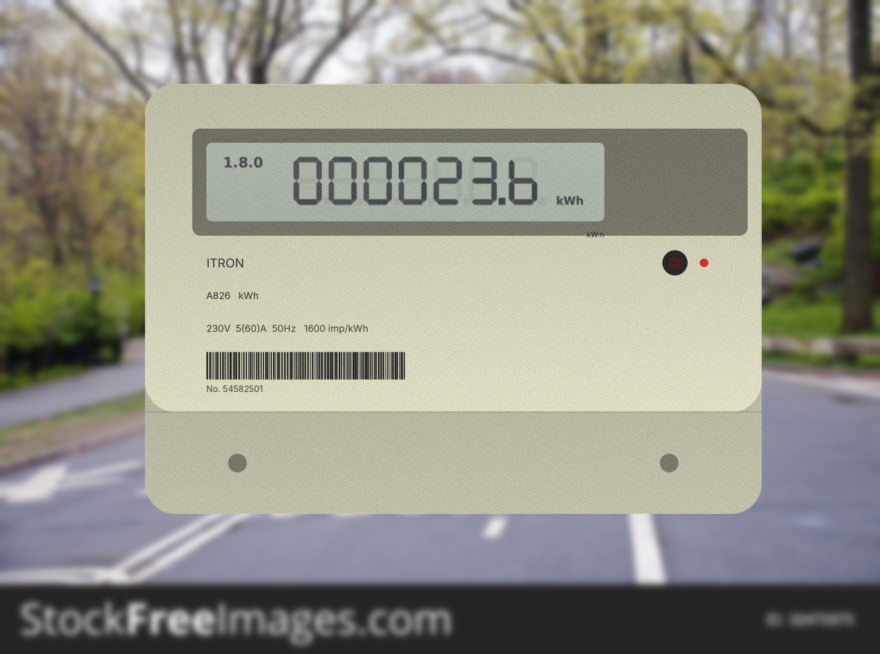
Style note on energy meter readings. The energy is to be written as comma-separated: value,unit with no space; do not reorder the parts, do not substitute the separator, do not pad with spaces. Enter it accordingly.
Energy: 23.6,kWh
